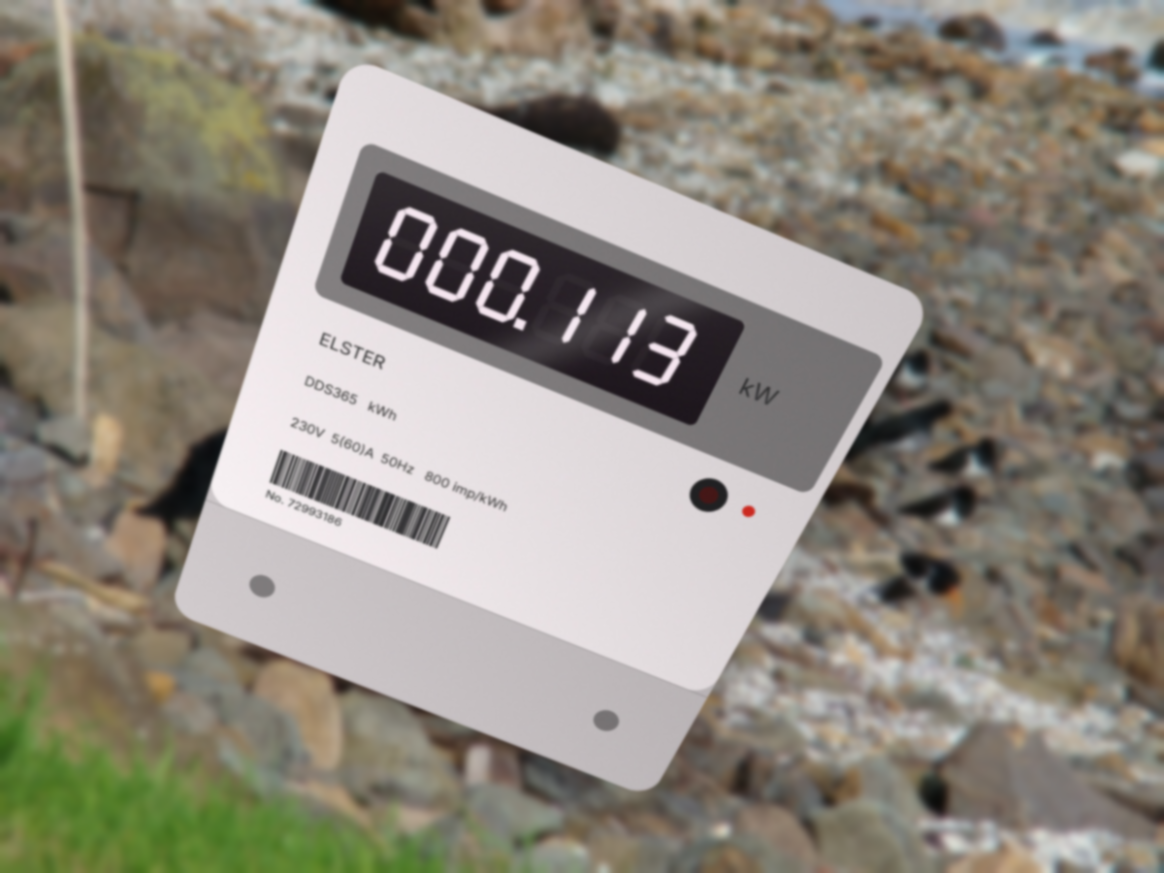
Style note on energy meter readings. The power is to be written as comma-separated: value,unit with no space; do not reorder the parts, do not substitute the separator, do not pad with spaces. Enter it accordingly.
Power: 0.113,kW
